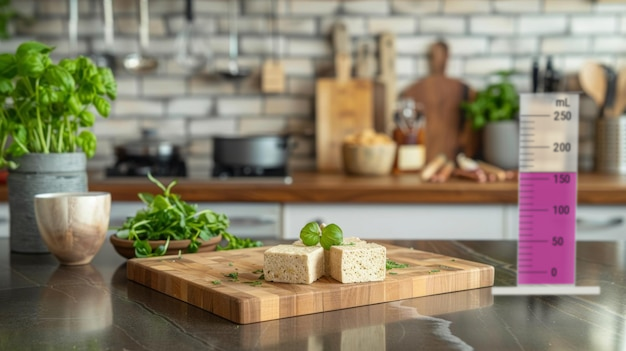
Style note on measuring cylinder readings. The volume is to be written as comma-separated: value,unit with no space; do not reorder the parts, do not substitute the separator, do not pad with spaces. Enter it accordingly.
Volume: 160,mL
